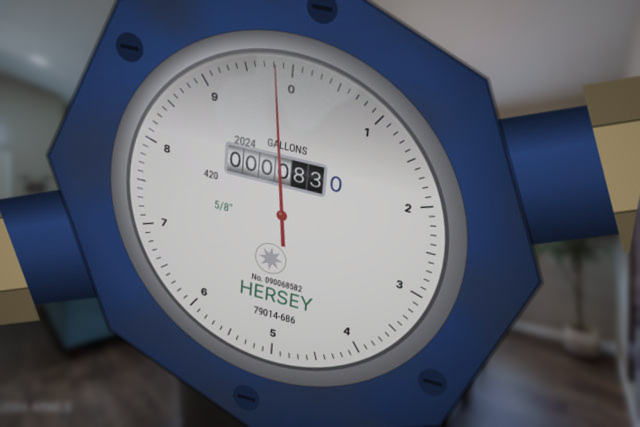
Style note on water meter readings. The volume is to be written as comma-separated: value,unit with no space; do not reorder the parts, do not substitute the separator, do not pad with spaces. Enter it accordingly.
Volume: 829.8,gal
